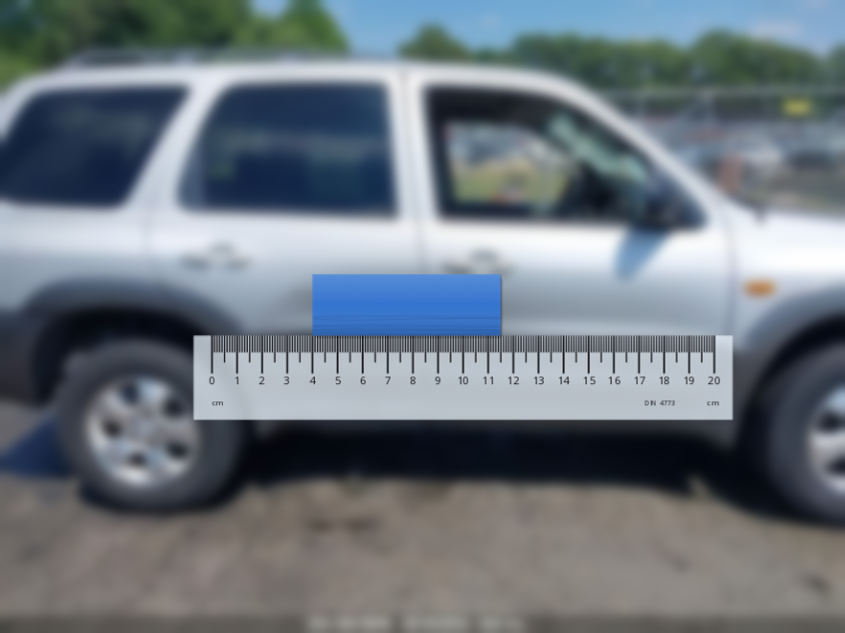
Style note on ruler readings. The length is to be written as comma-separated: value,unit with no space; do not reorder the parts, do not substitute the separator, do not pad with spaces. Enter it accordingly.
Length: 7.5,cm
